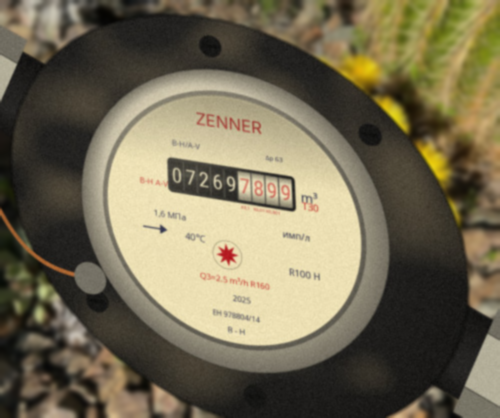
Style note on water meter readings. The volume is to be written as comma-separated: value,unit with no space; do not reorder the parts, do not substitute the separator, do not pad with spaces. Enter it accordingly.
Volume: 7269.7899,m³
